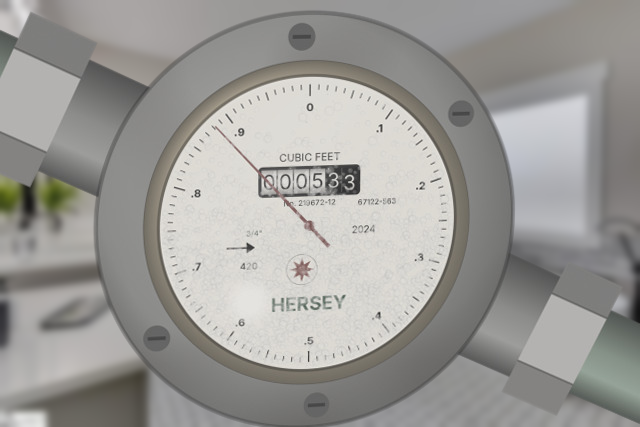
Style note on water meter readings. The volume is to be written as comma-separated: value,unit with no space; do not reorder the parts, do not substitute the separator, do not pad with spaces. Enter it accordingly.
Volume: 532.88,ft³
